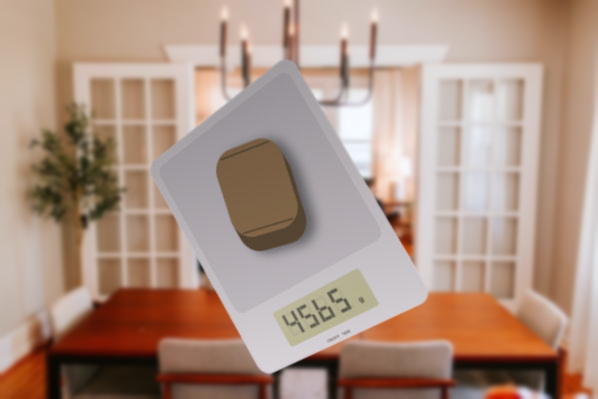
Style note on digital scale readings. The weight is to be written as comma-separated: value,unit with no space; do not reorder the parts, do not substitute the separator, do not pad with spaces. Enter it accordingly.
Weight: 4565,g
